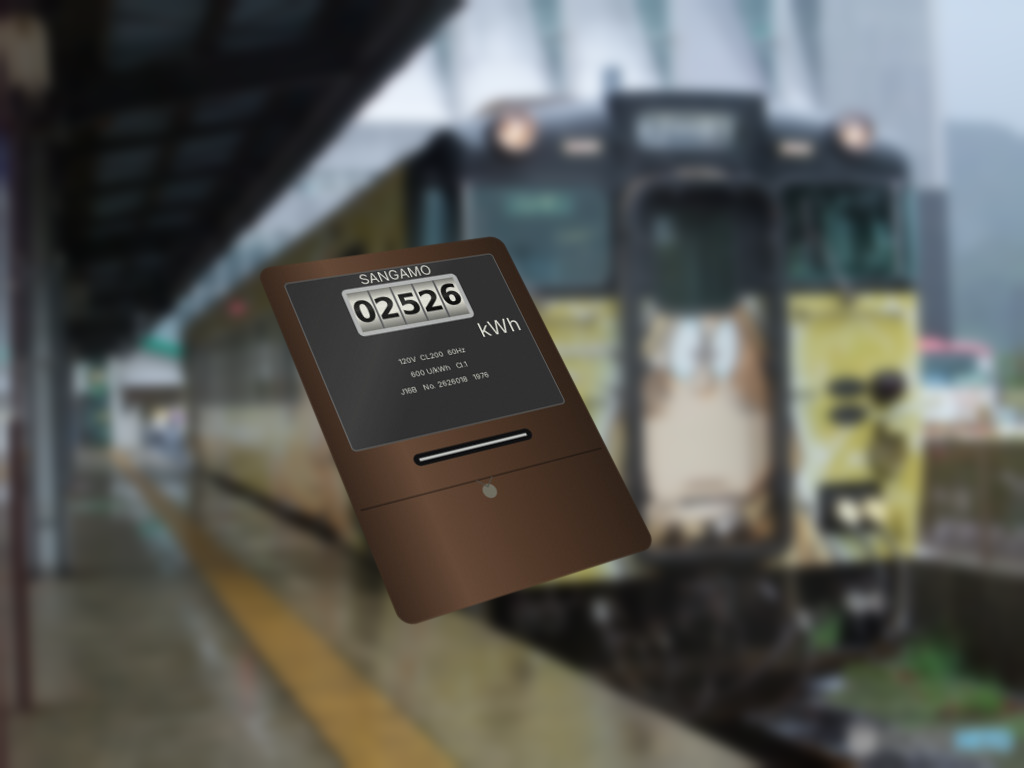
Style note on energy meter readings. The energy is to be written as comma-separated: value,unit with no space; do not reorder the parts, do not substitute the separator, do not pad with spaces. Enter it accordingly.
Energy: 2526,kWh
